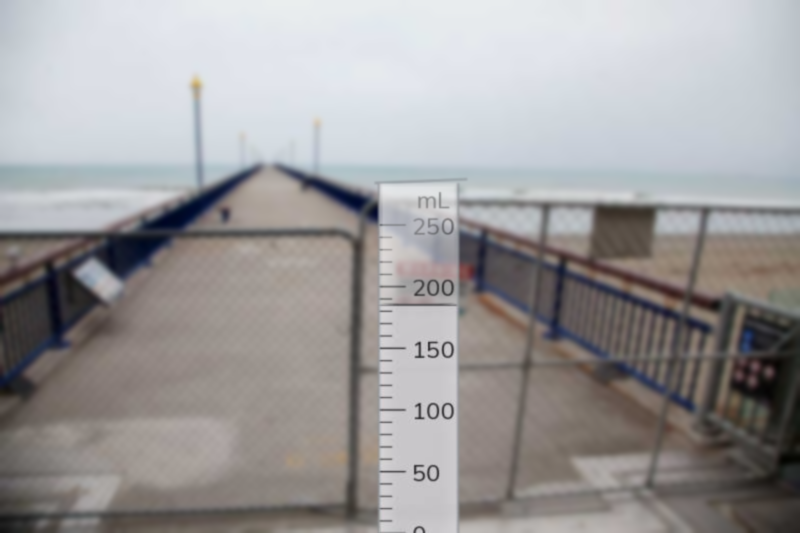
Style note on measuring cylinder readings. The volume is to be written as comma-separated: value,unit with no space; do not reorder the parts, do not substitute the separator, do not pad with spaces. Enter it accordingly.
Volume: 185,mL
